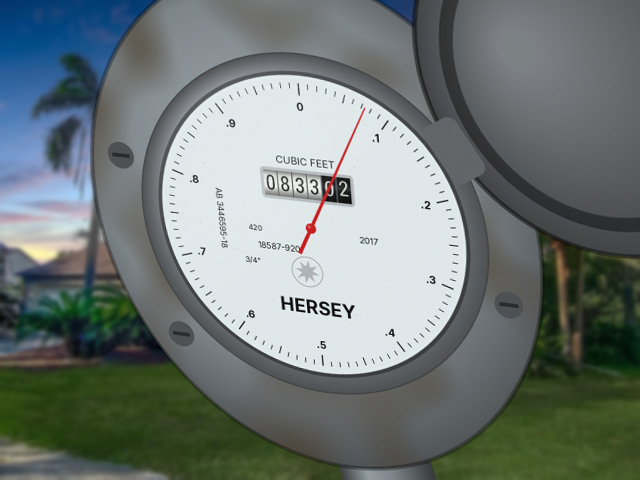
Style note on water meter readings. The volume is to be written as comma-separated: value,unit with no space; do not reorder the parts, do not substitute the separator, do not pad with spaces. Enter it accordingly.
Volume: 83302.07,ft³
